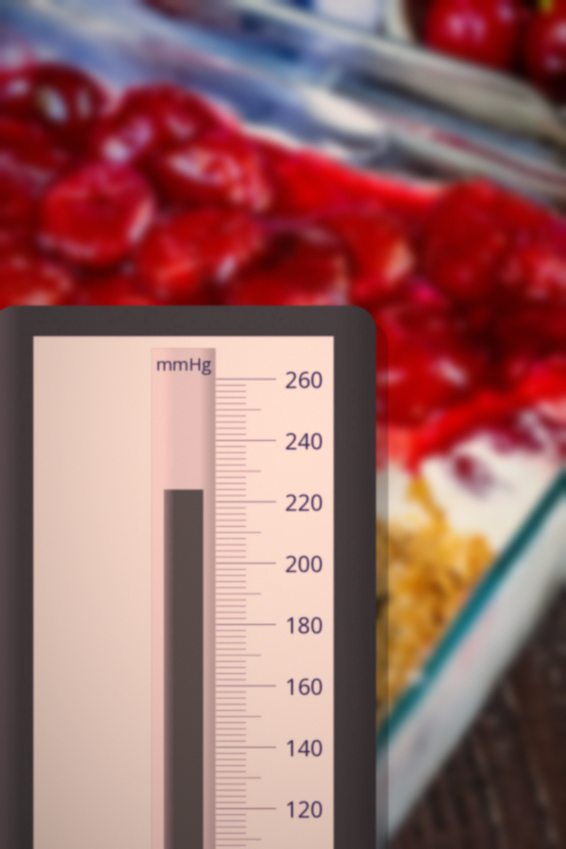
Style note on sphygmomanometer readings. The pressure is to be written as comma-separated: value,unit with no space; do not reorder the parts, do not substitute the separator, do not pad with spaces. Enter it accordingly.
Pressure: 224,mmHg
